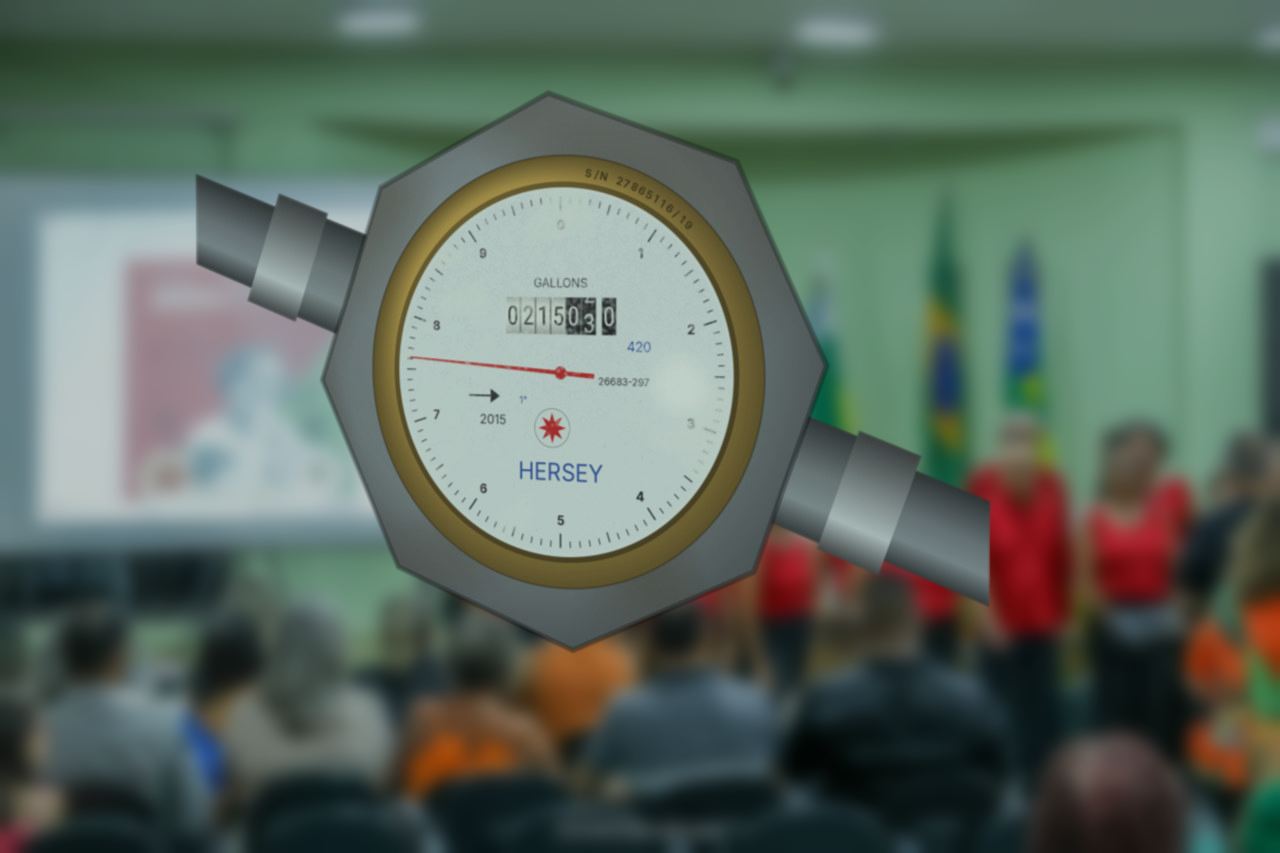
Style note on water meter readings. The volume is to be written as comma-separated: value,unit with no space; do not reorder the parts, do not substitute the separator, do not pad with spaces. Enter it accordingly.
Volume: 215027.6,gal
